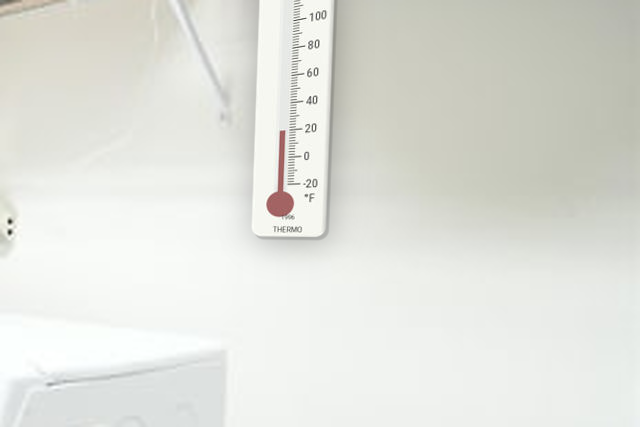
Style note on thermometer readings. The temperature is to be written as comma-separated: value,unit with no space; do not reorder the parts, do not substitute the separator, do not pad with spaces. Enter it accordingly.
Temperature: 20,°F
